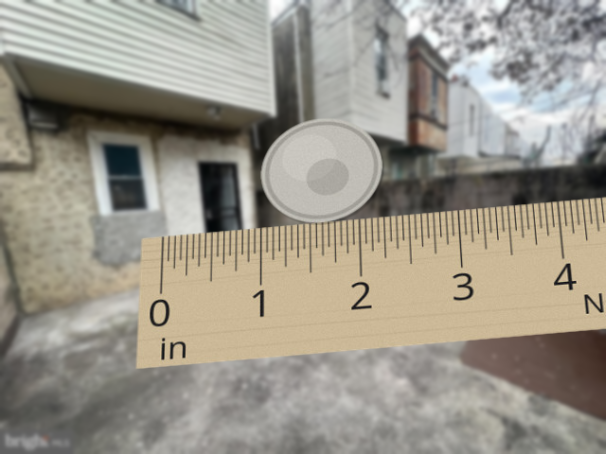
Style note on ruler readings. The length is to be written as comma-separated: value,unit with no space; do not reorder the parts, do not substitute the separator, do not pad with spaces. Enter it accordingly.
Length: 1.25,in
